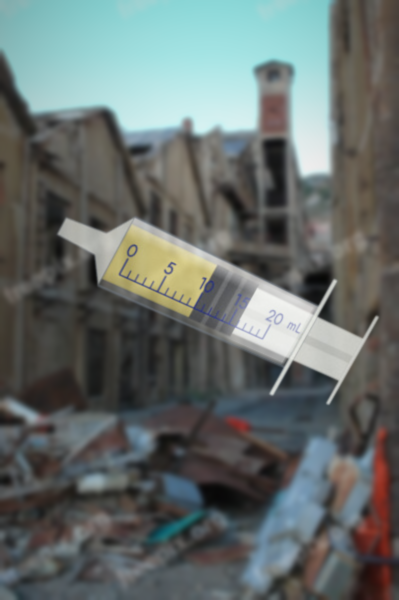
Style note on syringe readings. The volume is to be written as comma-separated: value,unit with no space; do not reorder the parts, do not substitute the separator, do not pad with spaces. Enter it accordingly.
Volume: 10,mL
